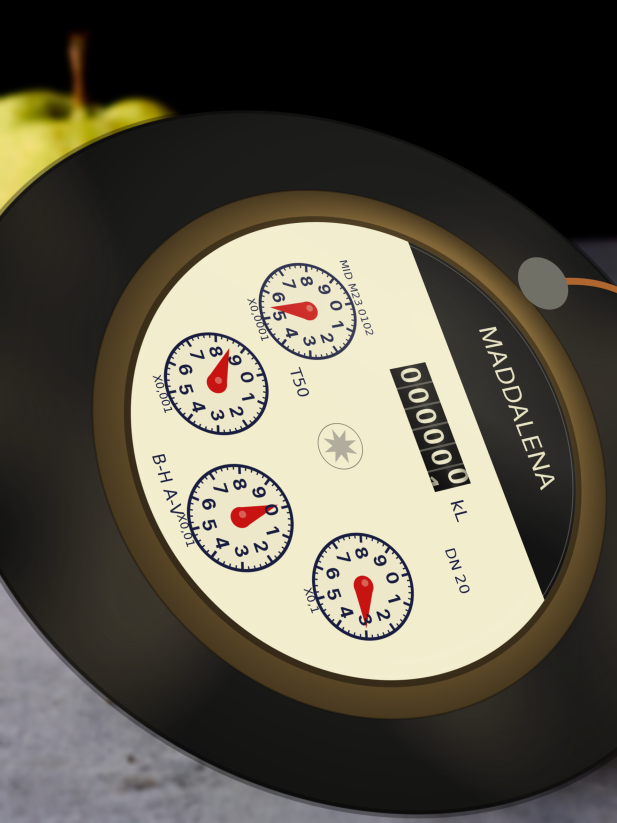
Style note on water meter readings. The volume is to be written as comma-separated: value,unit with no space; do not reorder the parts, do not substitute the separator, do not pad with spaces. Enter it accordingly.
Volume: 0.2985,kL
